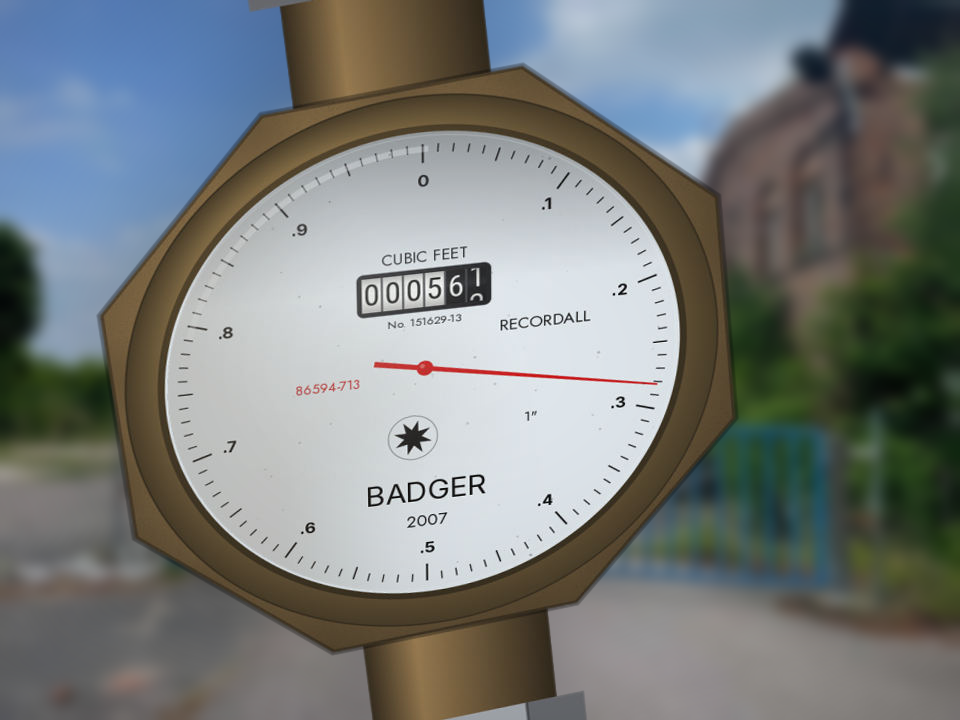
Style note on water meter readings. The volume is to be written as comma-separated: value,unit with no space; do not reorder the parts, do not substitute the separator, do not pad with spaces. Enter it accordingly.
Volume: 561.28,ft³
